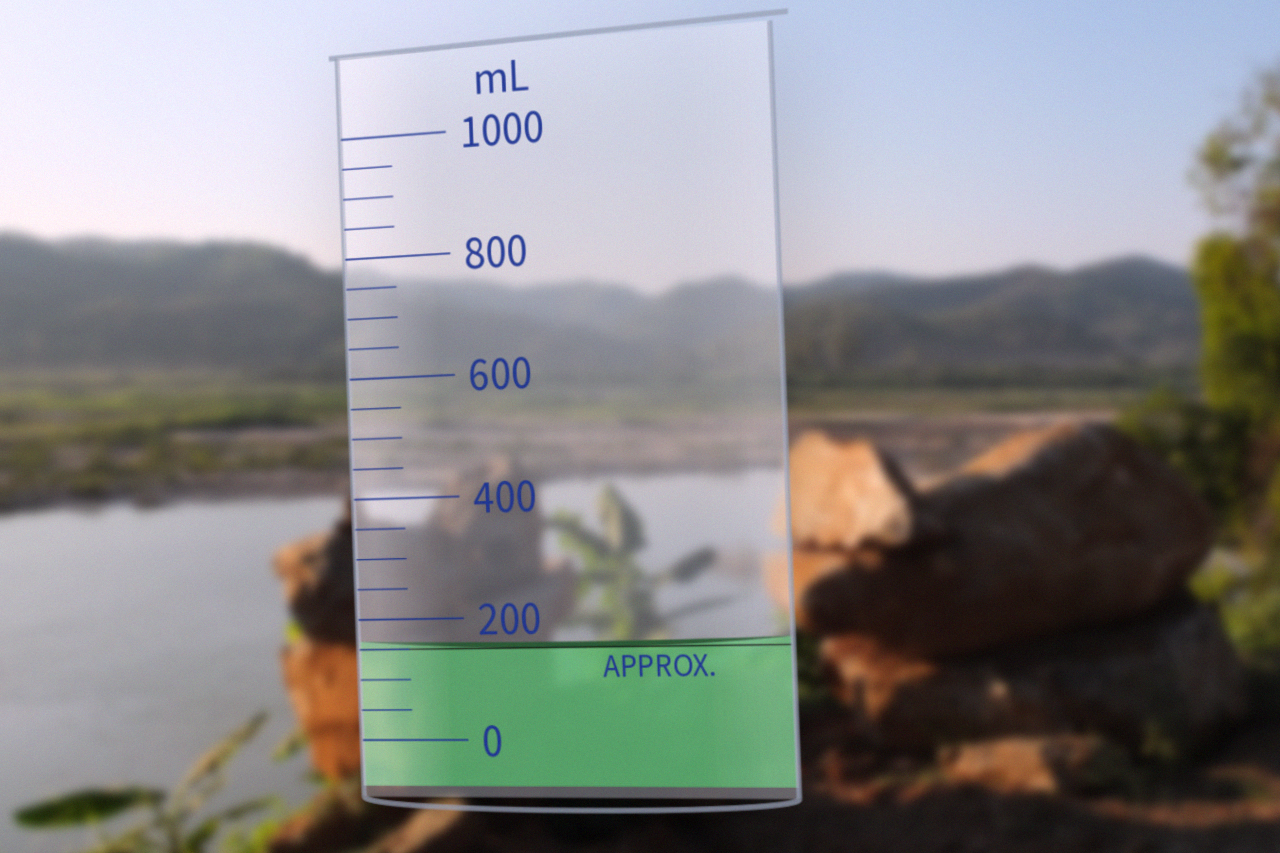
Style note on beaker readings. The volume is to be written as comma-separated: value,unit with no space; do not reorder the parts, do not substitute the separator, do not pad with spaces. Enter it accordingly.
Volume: 150,mL
